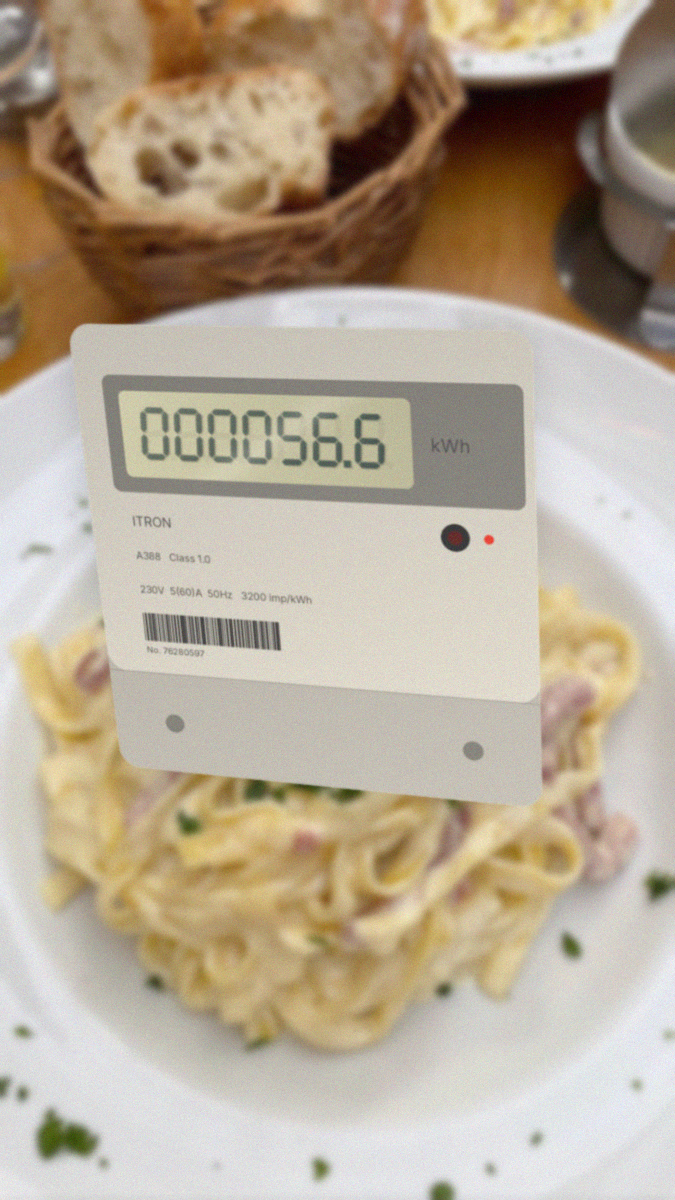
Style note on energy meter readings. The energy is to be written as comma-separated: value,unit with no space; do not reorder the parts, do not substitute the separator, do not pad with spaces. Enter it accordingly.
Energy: 56.6,kWh
